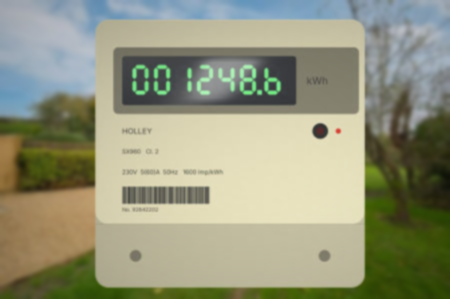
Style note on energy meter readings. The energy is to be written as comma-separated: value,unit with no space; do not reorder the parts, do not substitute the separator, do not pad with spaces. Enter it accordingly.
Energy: 1248.6,kWh
